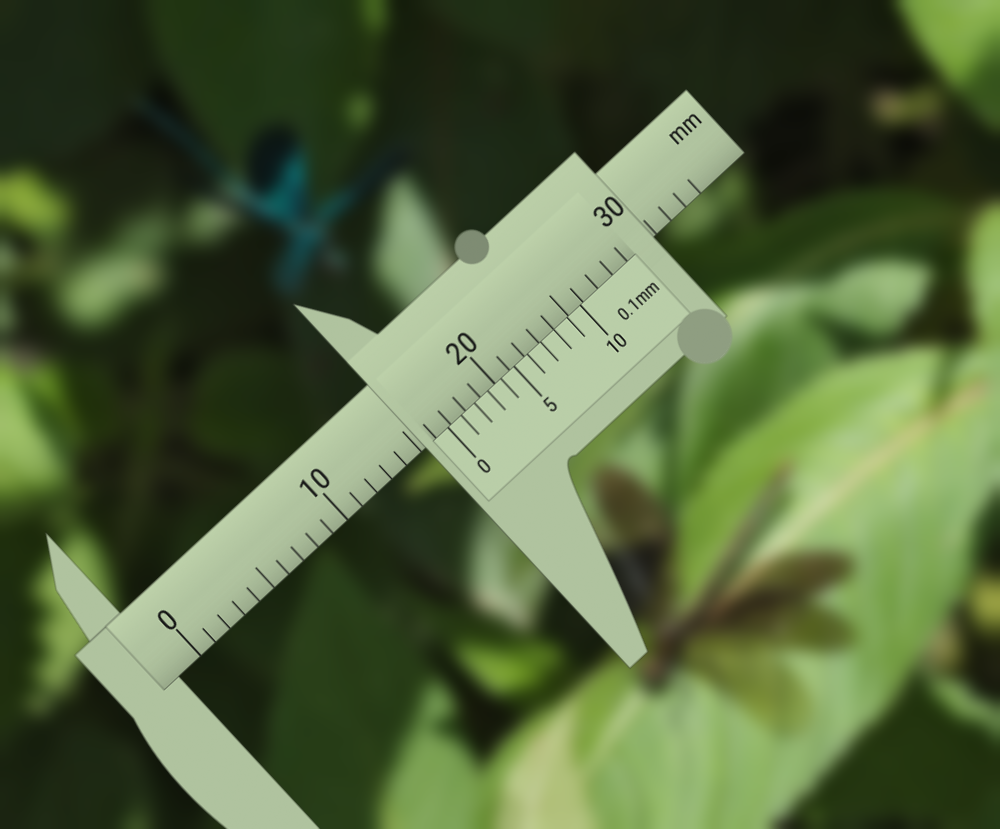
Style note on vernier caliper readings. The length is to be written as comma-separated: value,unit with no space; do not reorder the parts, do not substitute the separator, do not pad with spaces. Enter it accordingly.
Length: 16.8,mm
